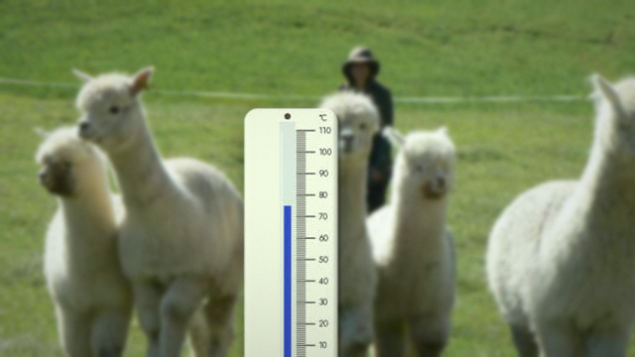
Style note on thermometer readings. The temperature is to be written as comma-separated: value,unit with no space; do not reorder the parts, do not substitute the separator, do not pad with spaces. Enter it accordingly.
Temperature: 75,°C
